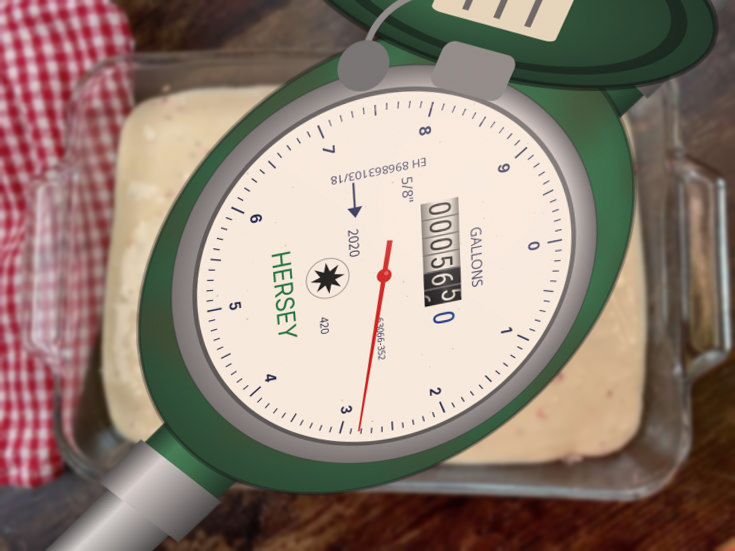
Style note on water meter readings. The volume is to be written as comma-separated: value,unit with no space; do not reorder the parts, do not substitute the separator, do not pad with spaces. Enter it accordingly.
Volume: 5652.8,gal
